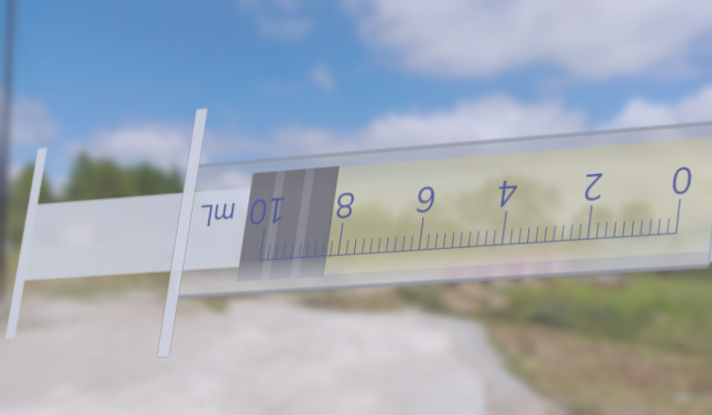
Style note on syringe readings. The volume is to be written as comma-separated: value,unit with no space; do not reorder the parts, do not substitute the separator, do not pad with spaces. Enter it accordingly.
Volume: 8.3,mL
